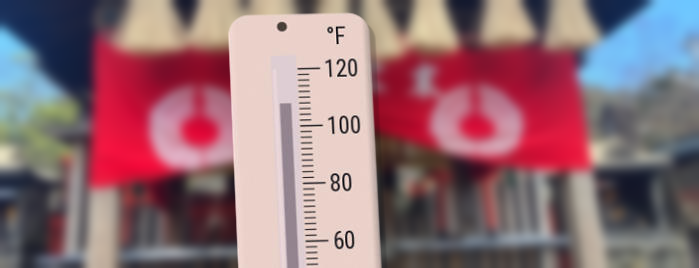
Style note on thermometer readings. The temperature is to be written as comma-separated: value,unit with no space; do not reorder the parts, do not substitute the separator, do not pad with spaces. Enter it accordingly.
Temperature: 108,°F
